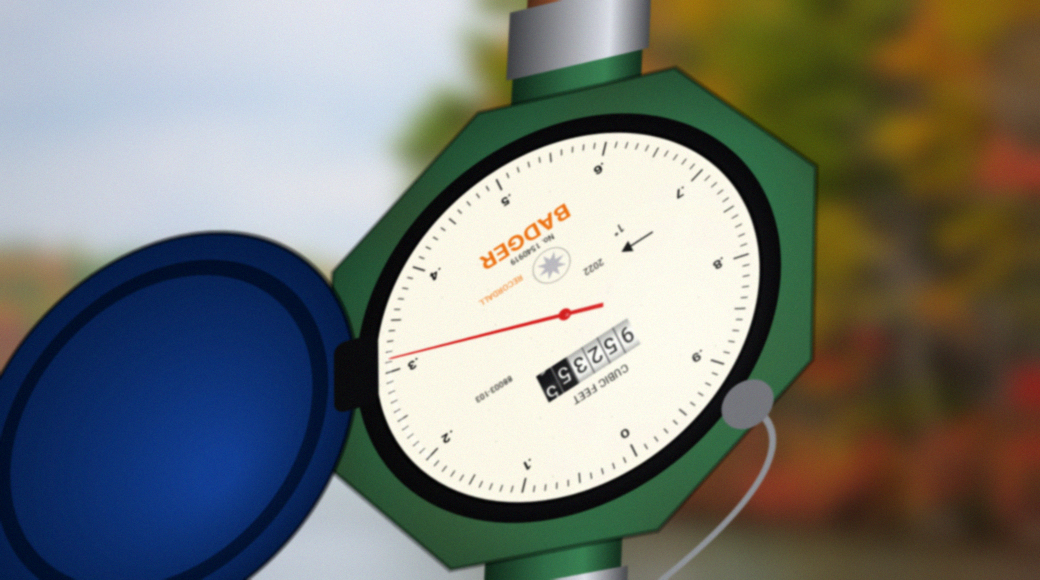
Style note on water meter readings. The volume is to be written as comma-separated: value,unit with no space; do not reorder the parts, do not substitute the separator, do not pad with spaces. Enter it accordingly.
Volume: 952355.31,ft³
